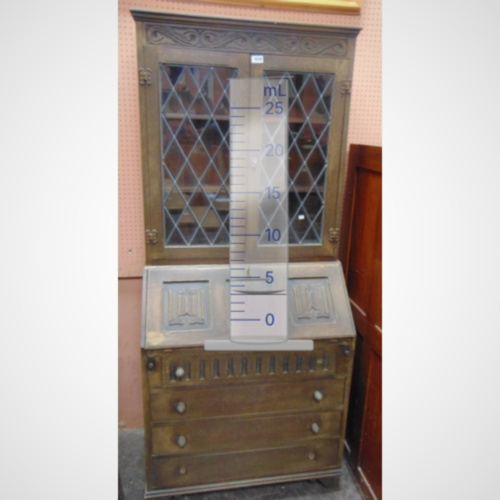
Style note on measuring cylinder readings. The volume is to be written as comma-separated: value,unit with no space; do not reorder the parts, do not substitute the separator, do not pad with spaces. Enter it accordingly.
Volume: 3,mL
